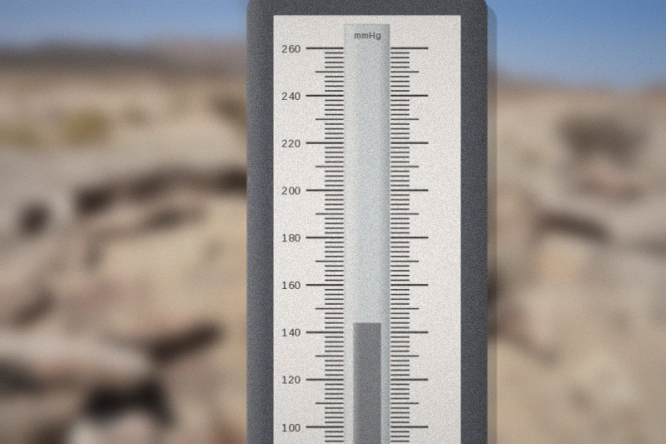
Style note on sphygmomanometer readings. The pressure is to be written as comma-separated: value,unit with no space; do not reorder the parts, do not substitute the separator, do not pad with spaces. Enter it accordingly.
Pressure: 144,mmHg
